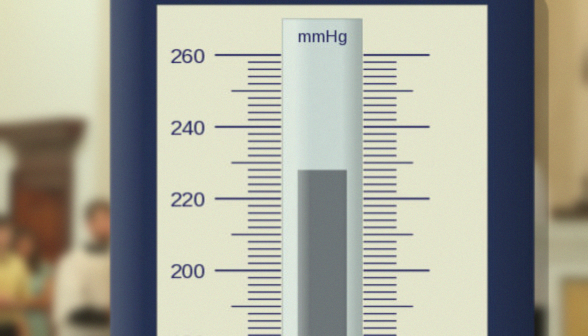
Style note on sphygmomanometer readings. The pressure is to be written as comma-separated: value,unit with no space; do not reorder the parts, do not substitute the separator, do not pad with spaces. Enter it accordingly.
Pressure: 228,mmHg
